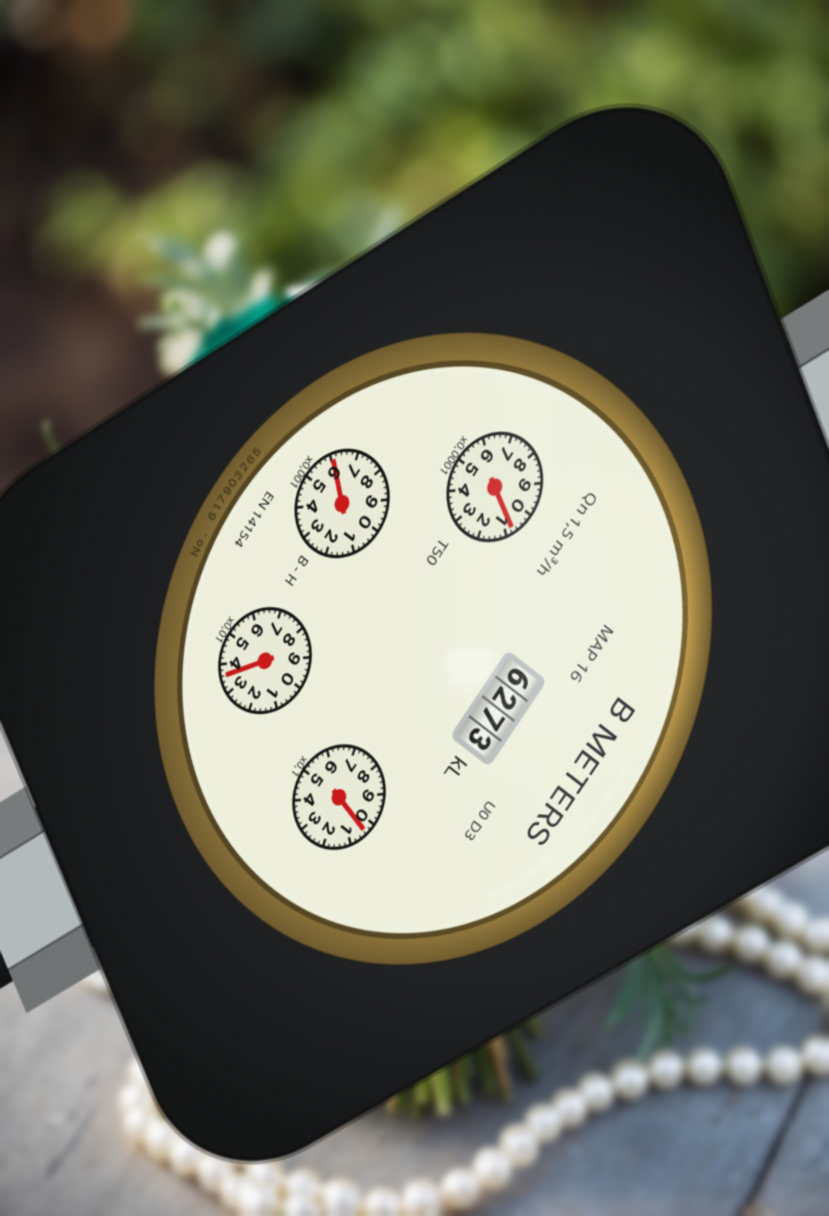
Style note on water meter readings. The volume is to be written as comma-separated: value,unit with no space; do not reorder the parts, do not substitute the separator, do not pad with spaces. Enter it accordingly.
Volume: 6273.0360,kL
